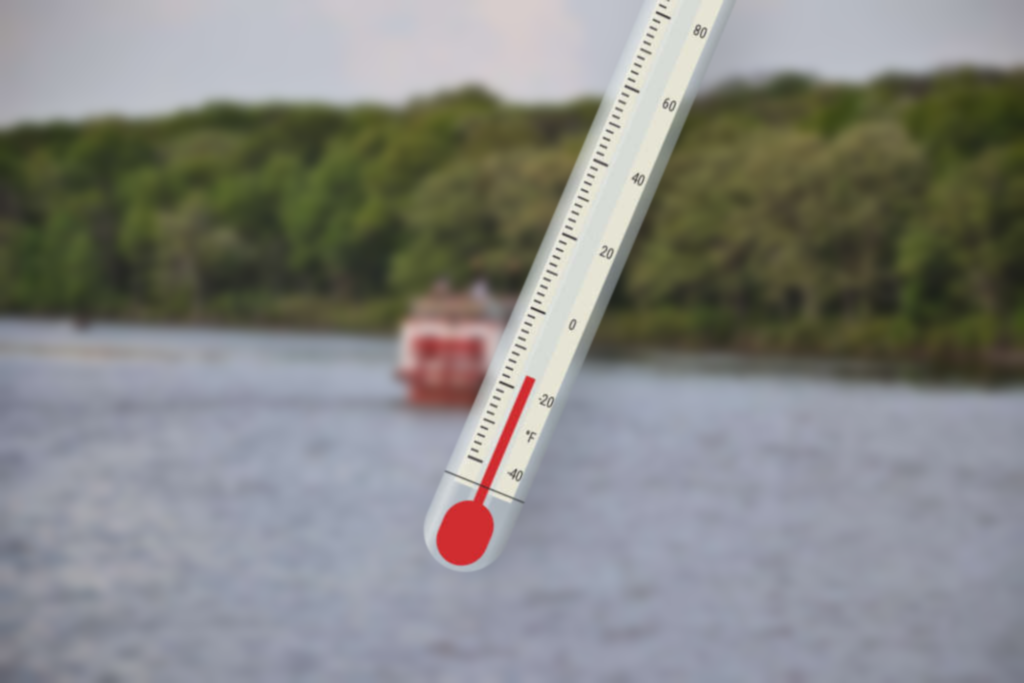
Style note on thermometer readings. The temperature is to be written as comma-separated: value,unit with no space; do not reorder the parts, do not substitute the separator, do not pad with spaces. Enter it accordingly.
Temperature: -16,°F
